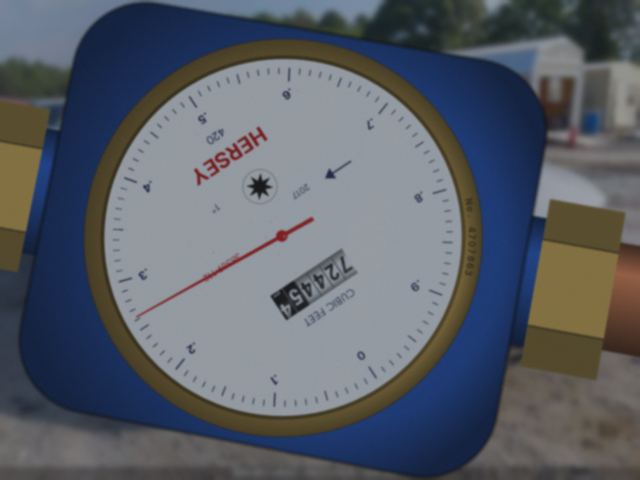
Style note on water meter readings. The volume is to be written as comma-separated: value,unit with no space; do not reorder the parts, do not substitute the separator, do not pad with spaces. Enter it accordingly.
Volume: 724454.26,ft³
